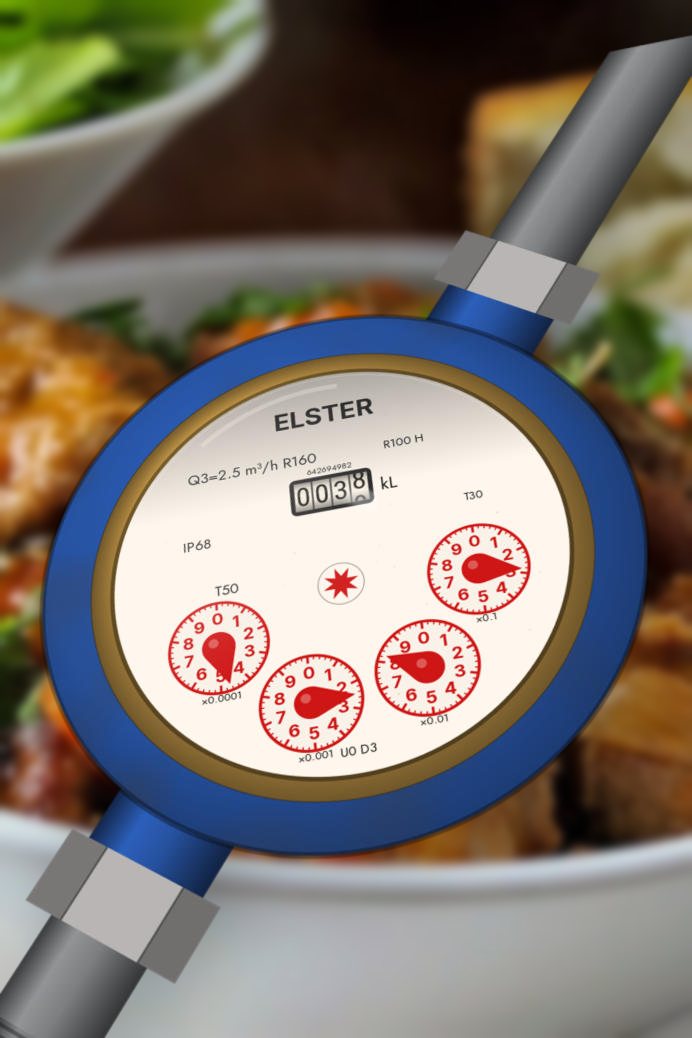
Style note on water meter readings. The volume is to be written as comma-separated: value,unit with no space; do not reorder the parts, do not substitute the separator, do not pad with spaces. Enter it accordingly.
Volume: 38.2824,kL
